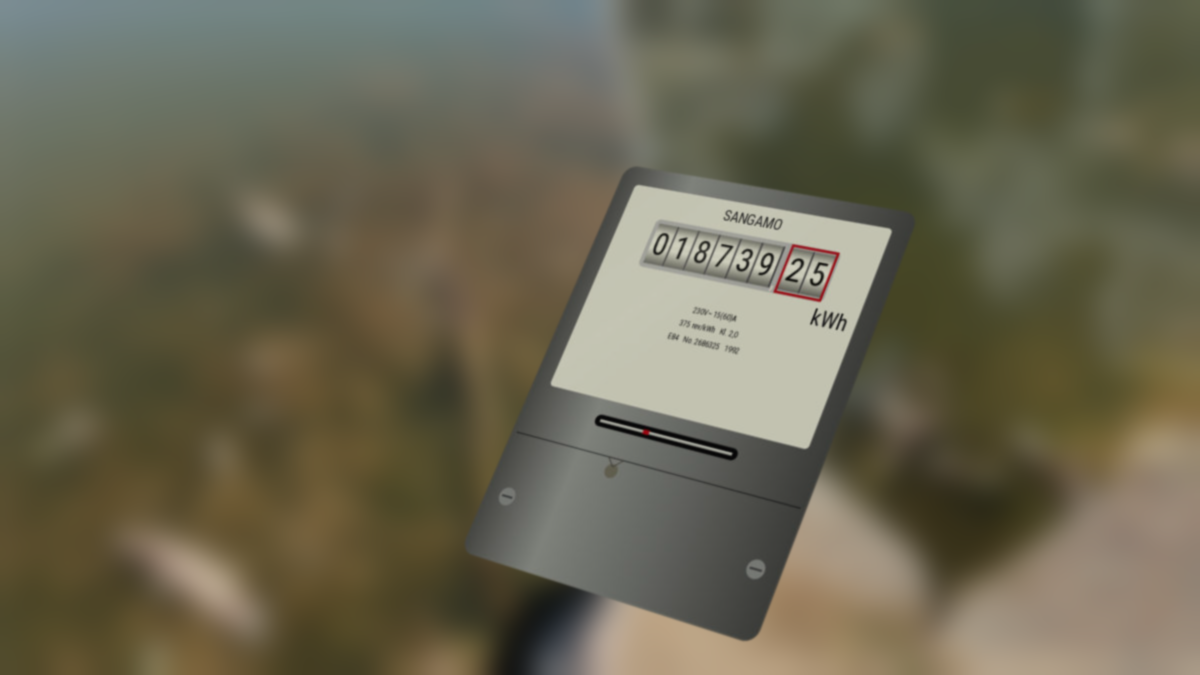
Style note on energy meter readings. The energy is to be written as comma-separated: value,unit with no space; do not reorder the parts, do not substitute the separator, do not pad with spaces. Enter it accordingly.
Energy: 18739.25,kWh
